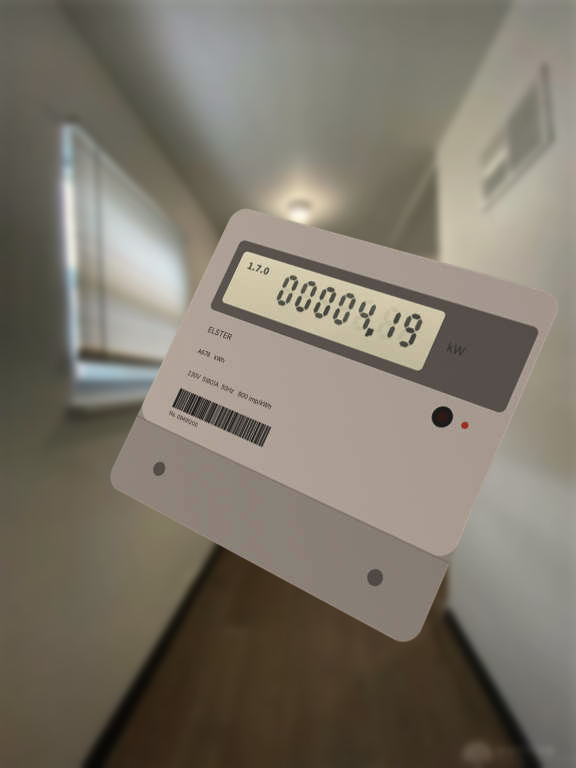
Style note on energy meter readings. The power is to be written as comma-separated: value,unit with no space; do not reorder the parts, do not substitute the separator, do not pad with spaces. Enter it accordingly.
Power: 4.19,kW
